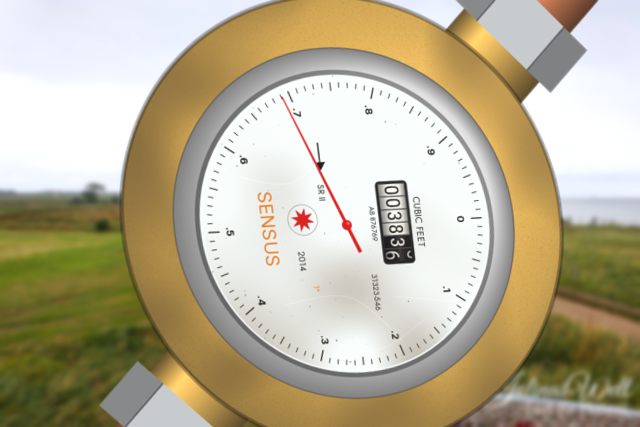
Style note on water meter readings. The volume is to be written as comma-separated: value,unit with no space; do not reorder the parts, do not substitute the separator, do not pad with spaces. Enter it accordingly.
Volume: 3835.69,ft³
